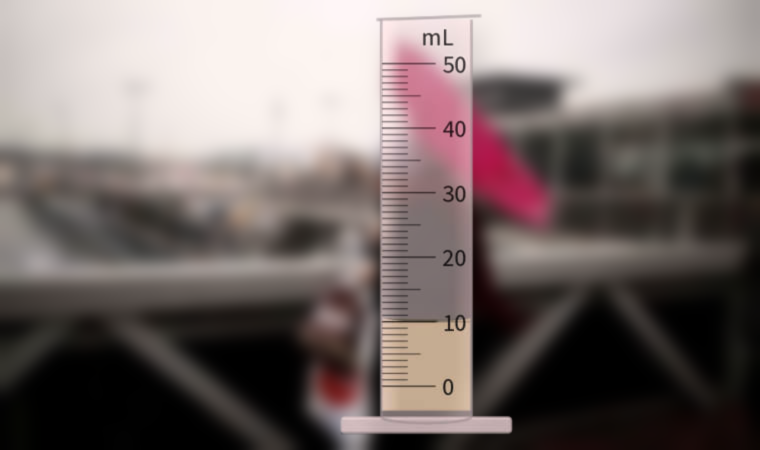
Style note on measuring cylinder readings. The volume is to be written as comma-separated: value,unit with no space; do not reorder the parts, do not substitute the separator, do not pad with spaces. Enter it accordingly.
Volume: 10,mL
